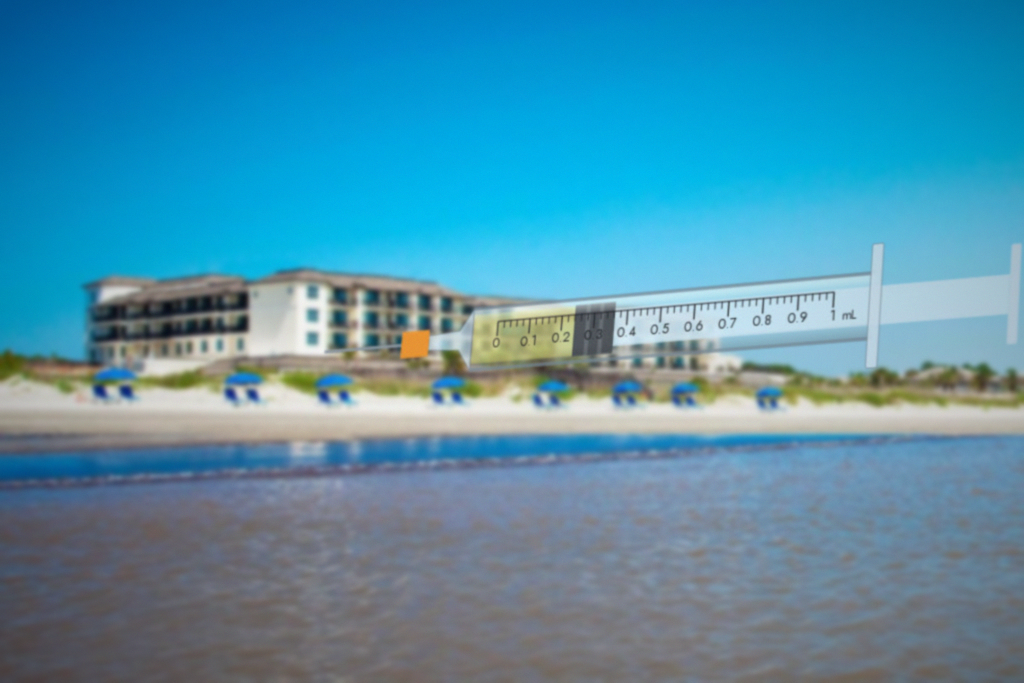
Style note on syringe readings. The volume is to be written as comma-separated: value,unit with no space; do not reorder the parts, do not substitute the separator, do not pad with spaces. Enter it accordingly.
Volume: 0.24,mL
